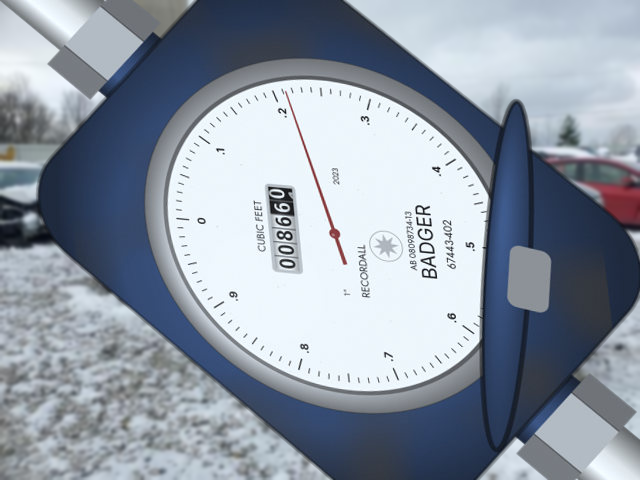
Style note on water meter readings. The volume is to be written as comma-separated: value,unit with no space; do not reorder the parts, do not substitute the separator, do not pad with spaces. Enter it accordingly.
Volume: 8660.21,ft³
